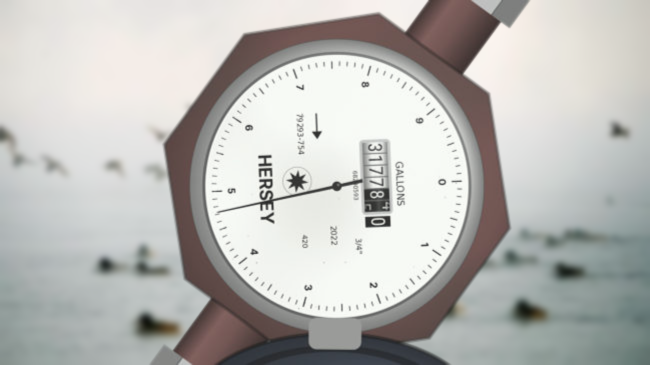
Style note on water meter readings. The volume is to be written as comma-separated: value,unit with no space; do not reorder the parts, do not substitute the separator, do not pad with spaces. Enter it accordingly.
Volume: 3177844.7,gal
